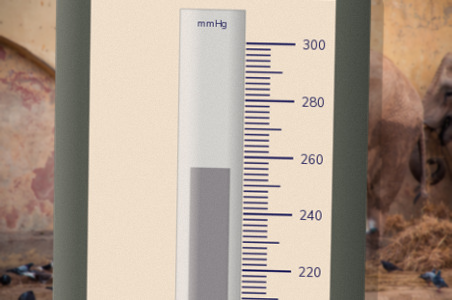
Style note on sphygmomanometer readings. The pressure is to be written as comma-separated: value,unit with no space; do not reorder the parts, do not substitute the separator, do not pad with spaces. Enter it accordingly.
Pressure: 256,mmHg
